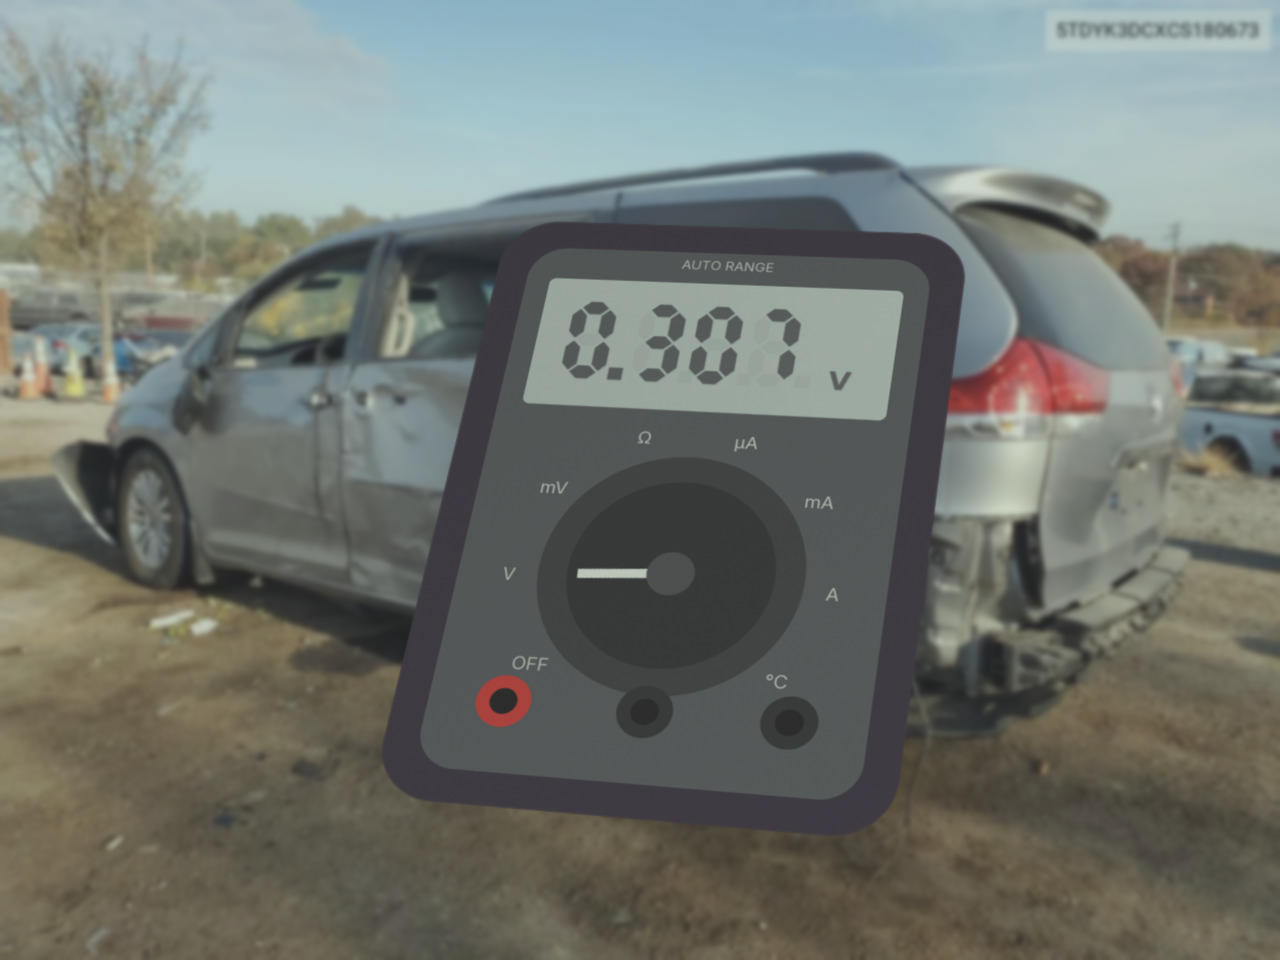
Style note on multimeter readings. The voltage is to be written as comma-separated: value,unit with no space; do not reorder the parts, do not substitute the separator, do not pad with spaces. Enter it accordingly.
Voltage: 0.307,V
